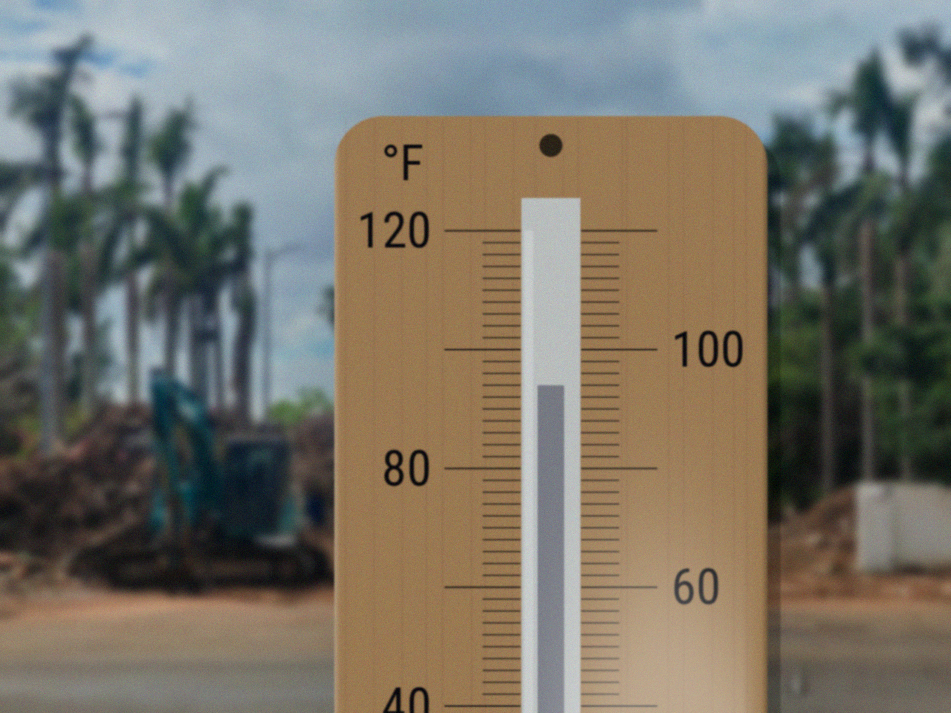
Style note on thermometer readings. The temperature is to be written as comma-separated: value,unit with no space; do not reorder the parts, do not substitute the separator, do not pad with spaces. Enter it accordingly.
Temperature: 94,°F
